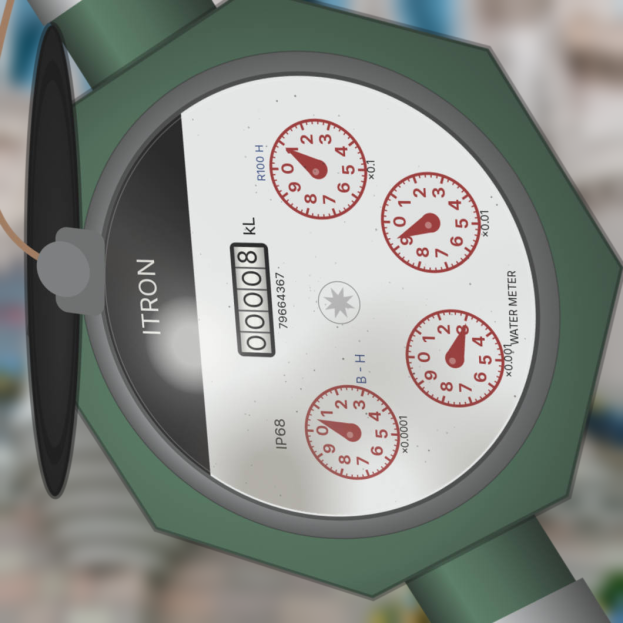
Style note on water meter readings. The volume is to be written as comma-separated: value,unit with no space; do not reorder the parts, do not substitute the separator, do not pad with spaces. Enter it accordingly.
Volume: 8.0930,kL
